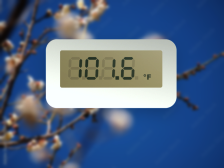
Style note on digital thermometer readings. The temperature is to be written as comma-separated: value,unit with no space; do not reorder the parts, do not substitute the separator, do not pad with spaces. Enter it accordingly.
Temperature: 101.6,°F
